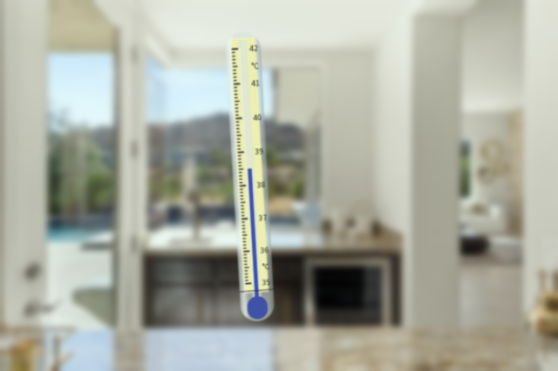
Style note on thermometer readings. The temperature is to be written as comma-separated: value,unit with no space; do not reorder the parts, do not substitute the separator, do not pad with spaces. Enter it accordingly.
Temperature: 38.5,°C
